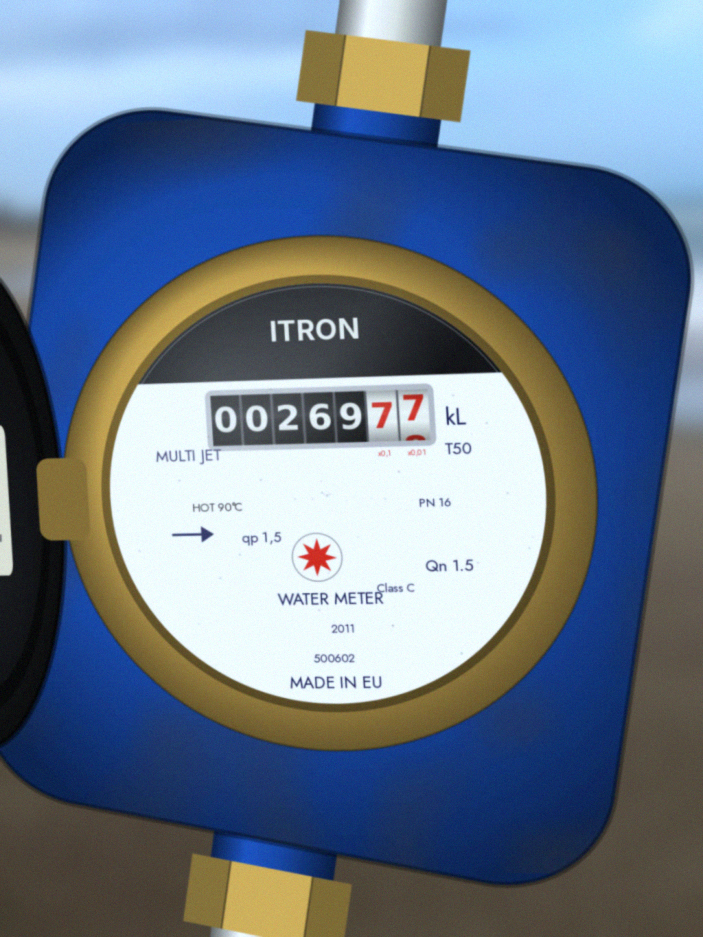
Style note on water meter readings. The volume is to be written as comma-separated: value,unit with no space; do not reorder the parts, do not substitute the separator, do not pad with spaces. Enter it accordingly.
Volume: 269.77,kL
